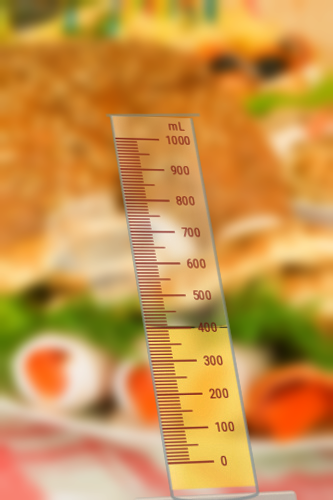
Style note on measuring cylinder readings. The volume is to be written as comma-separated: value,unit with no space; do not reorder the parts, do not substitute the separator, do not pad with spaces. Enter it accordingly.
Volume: 400,mL
